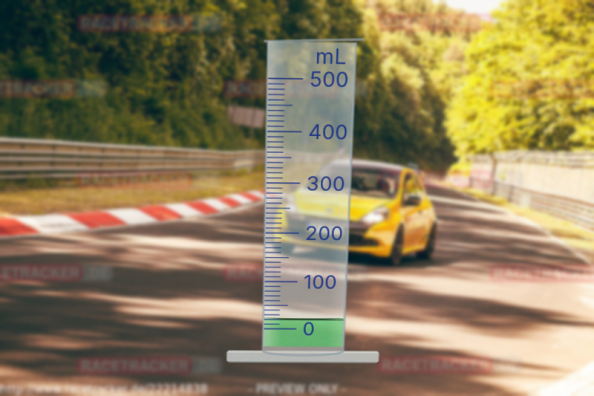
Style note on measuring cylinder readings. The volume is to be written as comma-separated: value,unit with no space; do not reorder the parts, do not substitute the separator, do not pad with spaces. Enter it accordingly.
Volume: 20,mL
